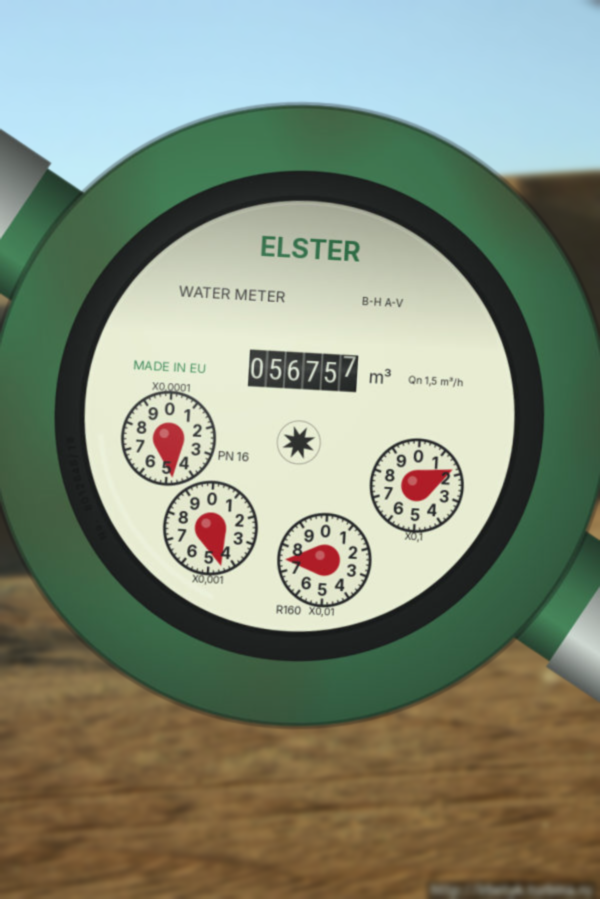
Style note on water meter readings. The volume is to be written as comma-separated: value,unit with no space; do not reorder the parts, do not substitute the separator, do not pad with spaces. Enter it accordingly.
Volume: 56757.1744,m³
